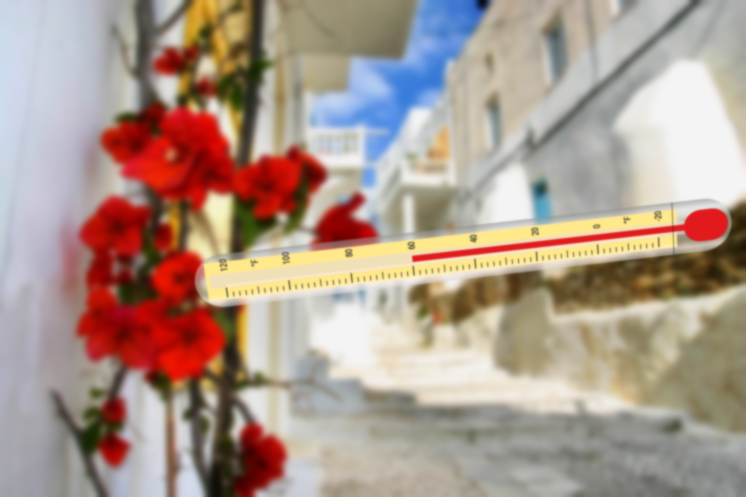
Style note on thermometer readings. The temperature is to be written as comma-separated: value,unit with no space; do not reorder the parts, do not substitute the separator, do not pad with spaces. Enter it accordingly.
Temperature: 60,°F
